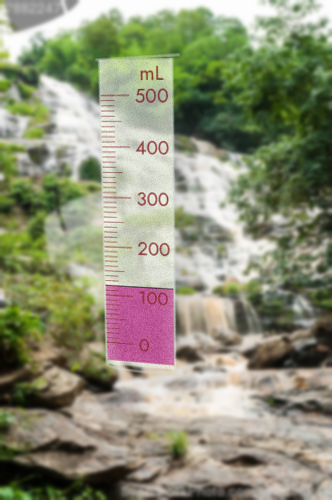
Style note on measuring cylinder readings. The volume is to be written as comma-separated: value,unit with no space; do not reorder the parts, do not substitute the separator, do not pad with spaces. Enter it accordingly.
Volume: 120,mL
